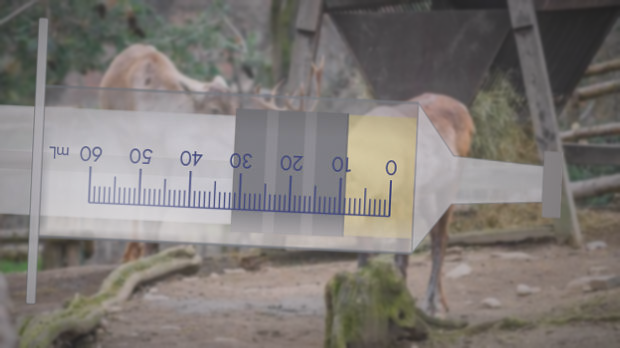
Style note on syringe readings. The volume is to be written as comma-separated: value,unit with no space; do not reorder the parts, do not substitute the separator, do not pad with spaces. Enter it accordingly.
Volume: 9,mL
